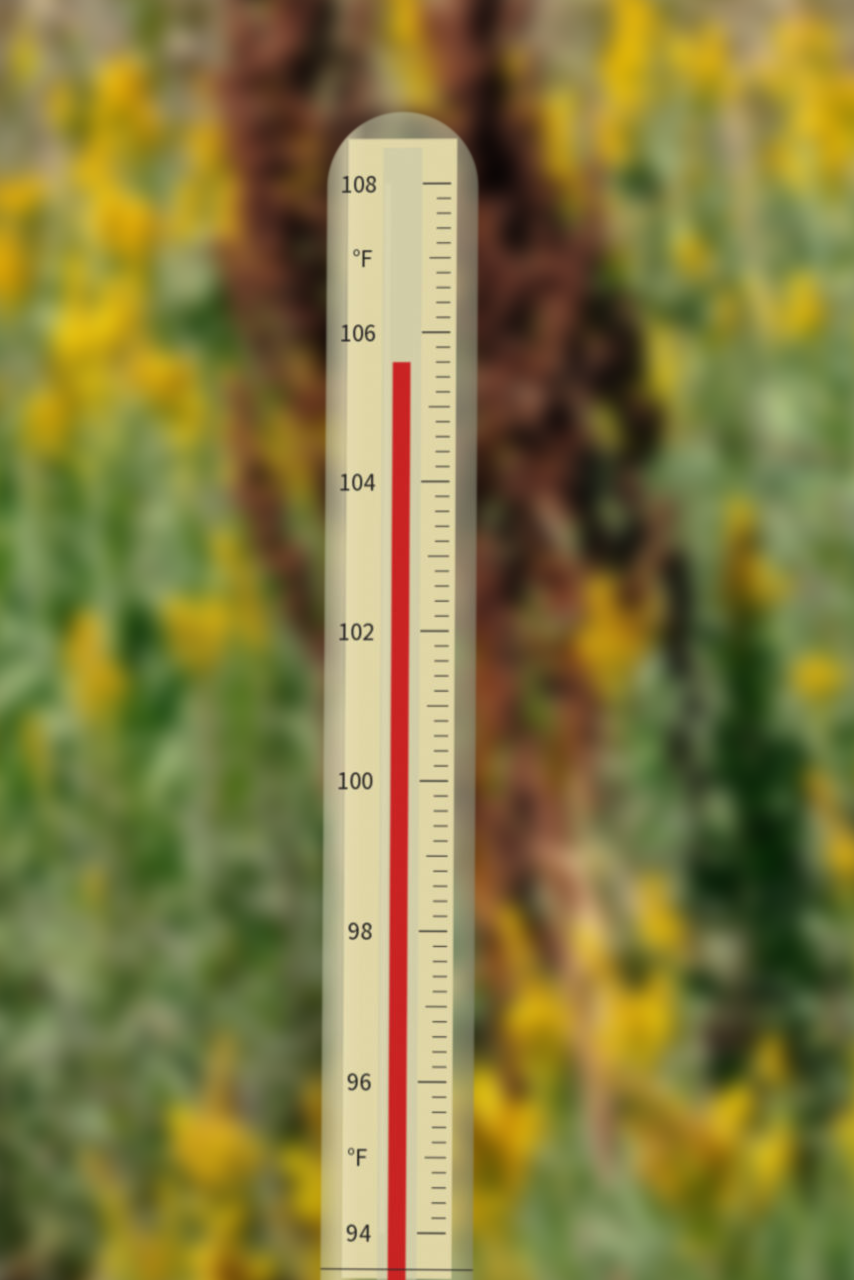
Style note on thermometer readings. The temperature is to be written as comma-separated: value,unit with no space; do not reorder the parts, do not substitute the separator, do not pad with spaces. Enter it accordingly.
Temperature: 105.6,°F
